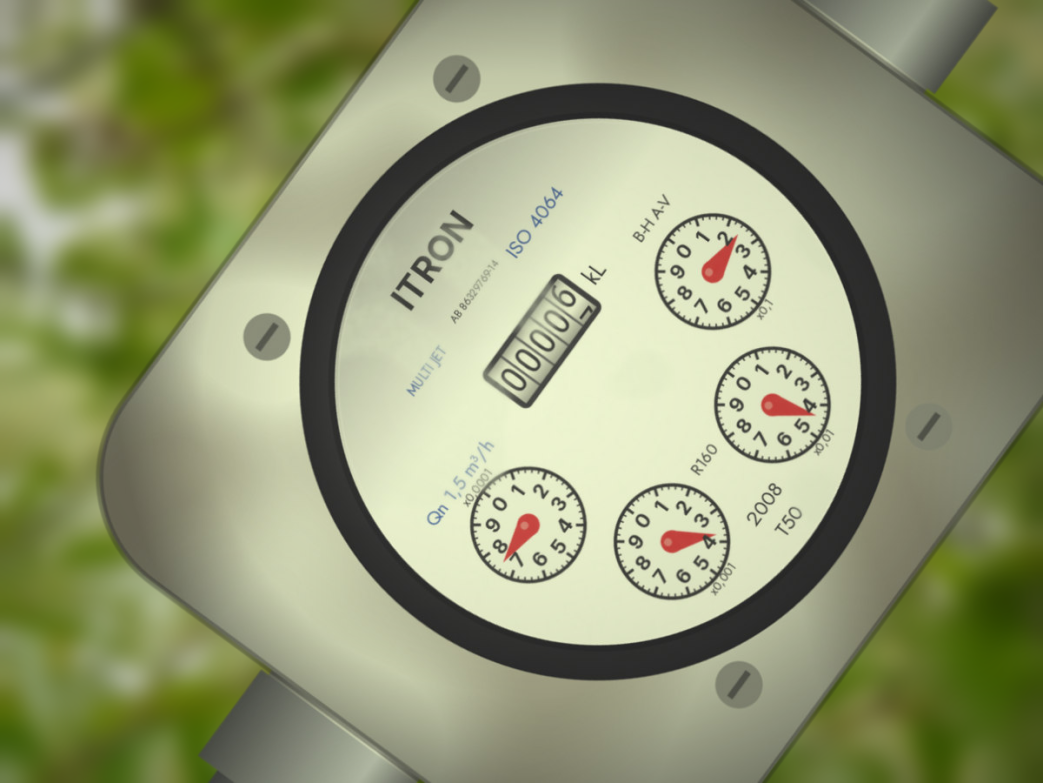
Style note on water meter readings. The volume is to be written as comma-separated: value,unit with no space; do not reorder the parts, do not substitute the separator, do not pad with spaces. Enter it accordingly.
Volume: 6.2437,kL
